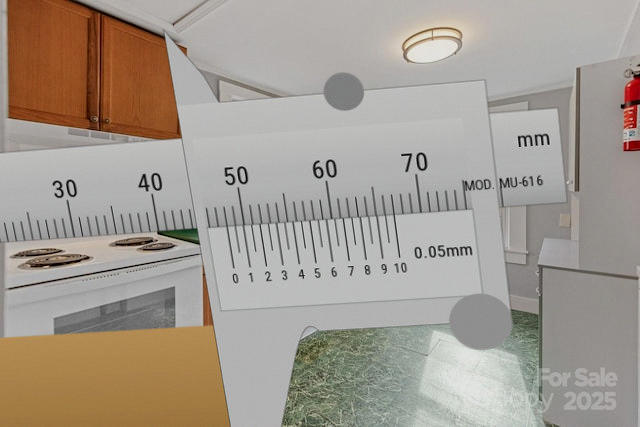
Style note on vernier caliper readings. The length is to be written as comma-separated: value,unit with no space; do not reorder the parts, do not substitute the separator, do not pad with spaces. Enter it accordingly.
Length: 48.0,mm
